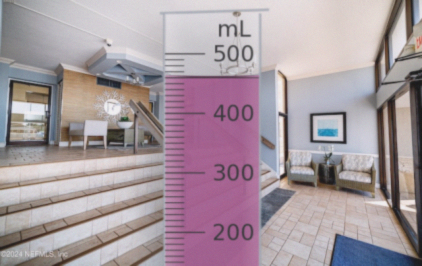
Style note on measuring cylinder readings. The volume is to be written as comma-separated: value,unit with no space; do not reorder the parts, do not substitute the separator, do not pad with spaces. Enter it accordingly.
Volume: 460,mL
